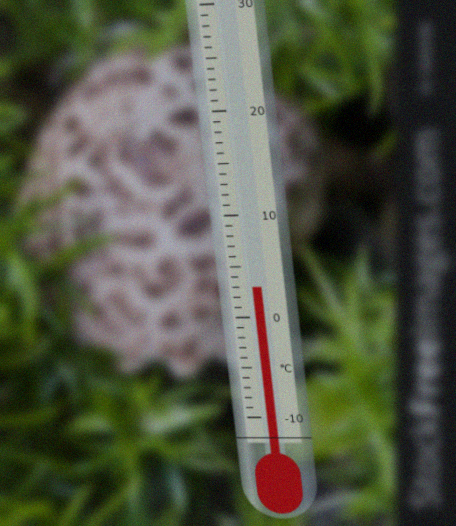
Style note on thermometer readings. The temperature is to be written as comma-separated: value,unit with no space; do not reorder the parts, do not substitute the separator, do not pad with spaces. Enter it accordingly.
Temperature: 3,°C
